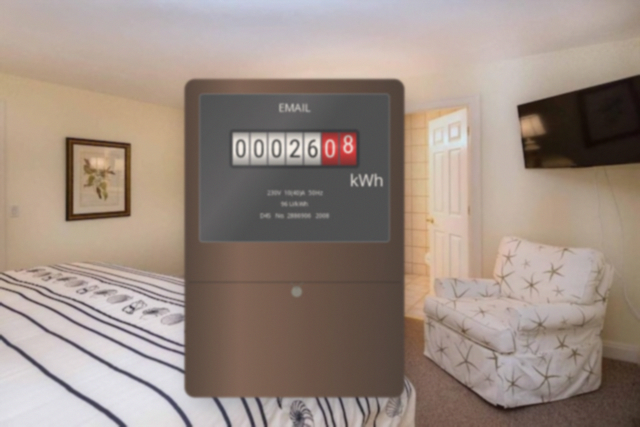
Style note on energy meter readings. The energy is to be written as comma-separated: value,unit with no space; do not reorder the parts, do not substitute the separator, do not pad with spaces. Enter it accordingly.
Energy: 26.08,kWh
